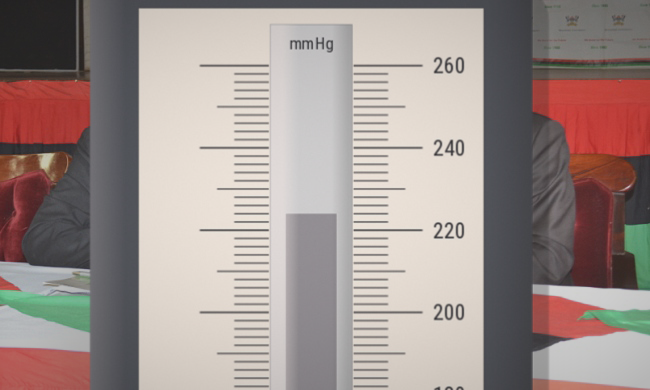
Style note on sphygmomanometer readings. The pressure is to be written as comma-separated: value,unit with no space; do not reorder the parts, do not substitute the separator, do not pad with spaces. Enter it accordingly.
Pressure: 224,mmHg
